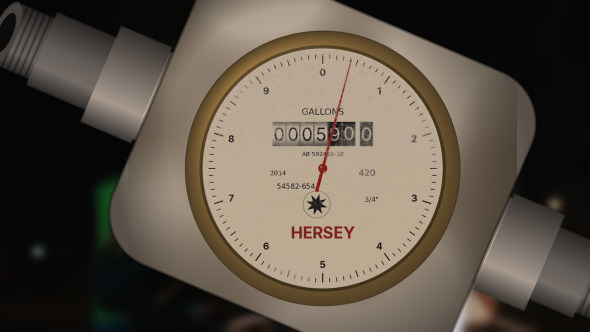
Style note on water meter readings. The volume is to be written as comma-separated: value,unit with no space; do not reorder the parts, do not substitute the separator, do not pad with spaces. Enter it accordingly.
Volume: 5900.4,gal
